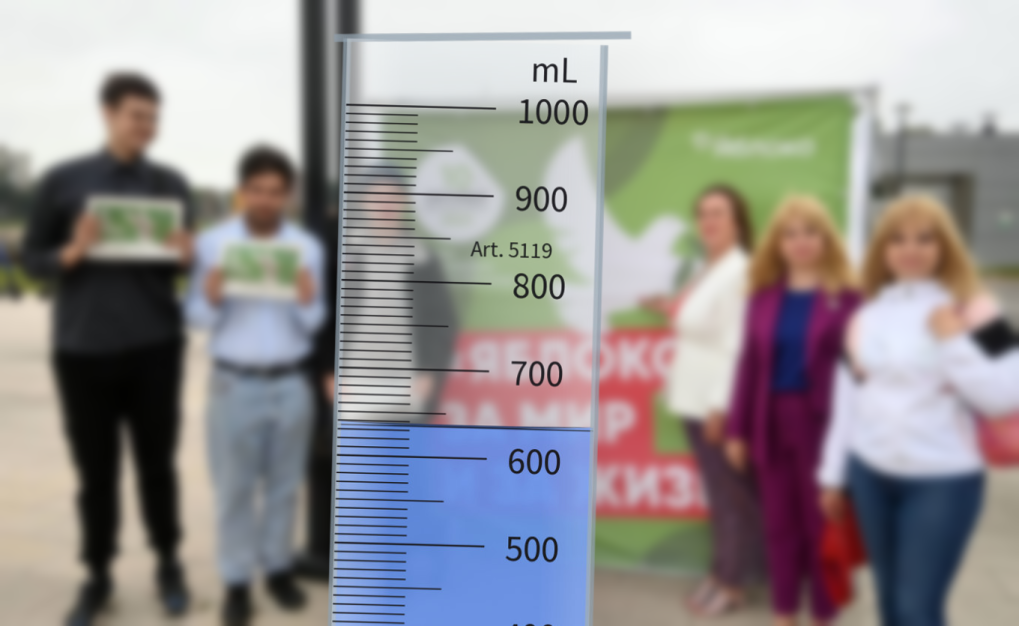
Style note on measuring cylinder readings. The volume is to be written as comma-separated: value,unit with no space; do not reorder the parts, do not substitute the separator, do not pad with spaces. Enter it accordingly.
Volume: 635,mL
